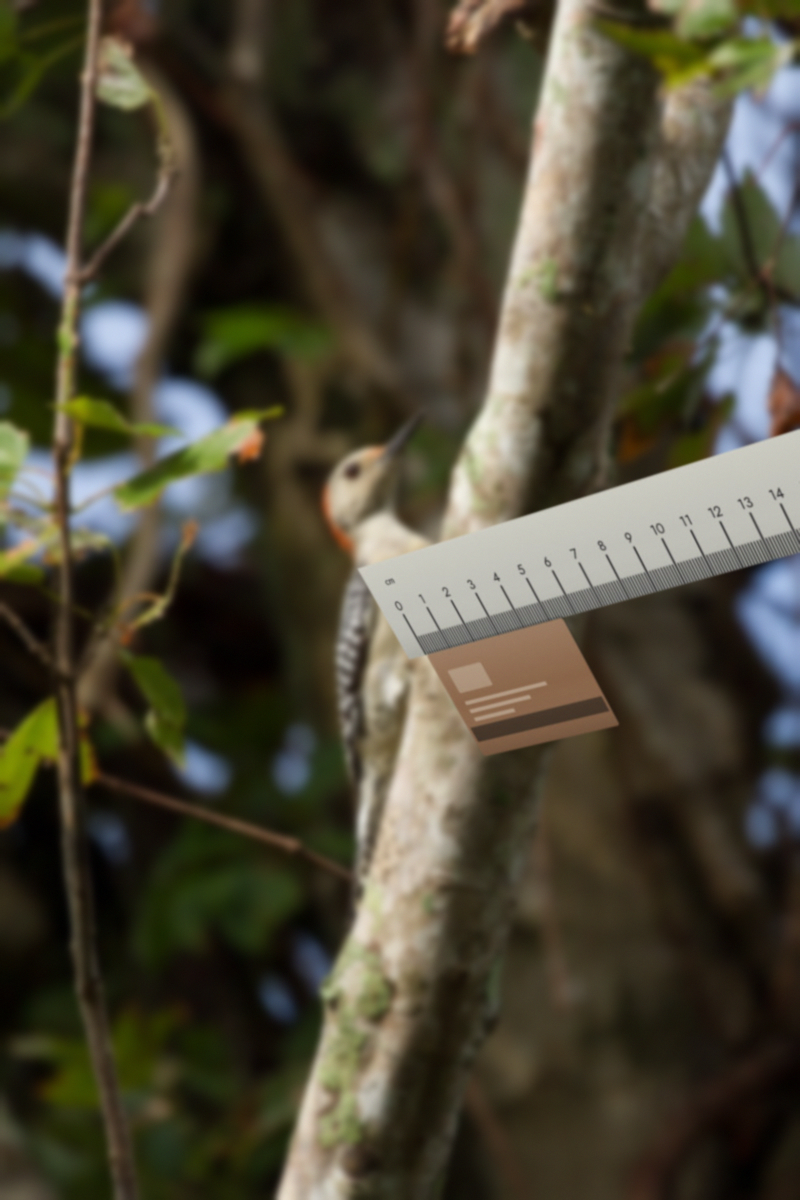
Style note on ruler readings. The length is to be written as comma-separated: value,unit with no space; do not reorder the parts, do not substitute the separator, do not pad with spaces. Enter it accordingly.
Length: 5.5,cm
